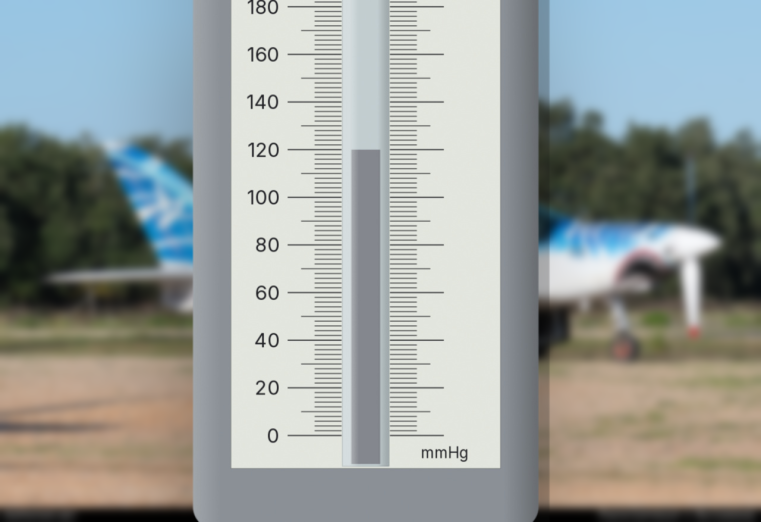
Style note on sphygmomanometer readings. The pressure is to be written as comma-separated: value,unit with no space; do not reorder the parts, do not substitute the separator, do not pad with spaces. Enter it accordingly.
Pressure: 120,mmHg
